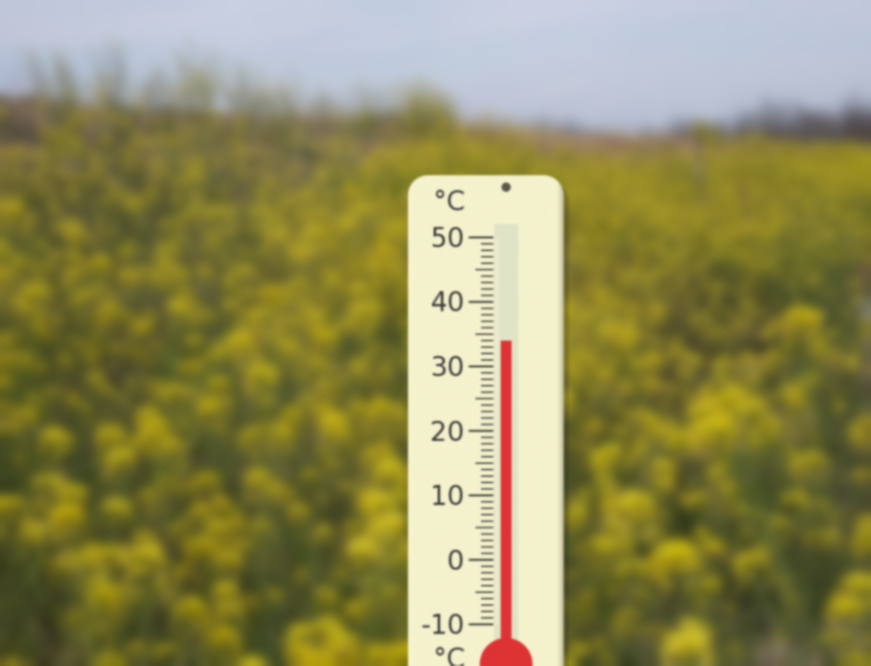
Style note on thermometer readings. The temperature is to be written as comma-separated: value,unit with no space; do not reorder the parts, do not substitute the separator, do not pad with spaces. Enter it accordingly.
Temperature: 34,°C
